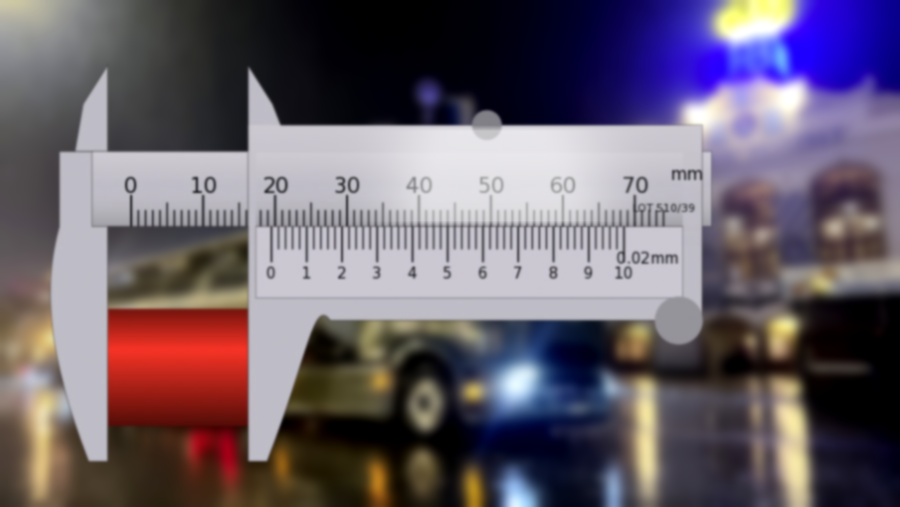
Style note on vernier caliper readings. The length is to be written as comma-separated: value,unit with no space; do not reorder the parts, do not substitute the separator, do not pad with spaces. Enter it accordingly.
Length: 19.5,mm
